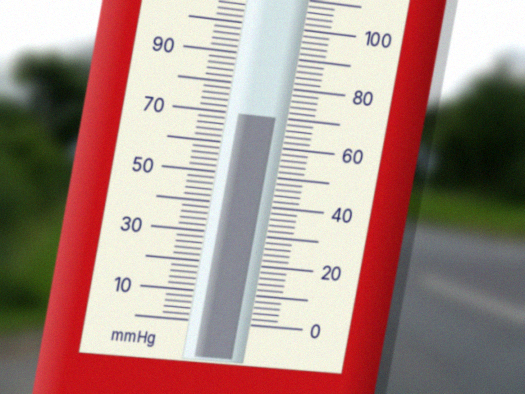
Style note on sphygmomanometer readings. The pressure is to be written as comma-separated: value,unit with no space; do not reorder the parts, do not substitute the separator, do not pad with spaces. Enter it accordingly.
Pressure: 70,mmHg
